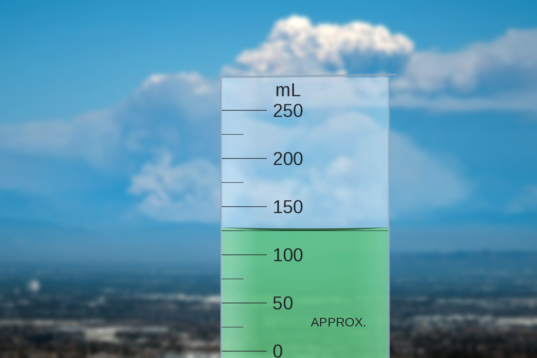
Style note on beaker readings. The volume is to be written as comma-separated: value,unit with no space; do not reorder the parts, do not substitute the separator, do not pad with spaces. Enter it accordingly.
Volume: 125,mL
